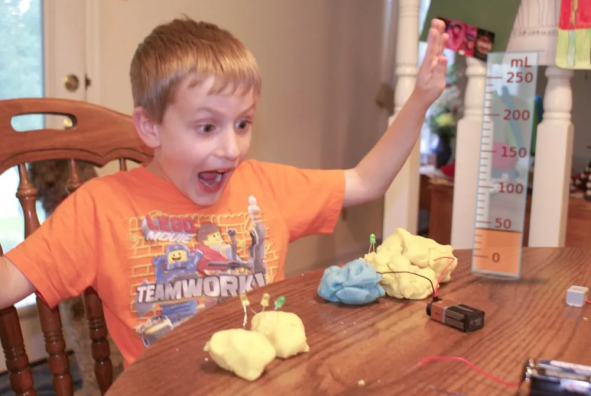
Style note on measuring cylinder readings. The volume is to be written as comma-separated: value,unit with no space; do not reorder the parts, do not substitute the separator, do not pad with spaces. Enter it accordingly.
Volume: 40,mL
